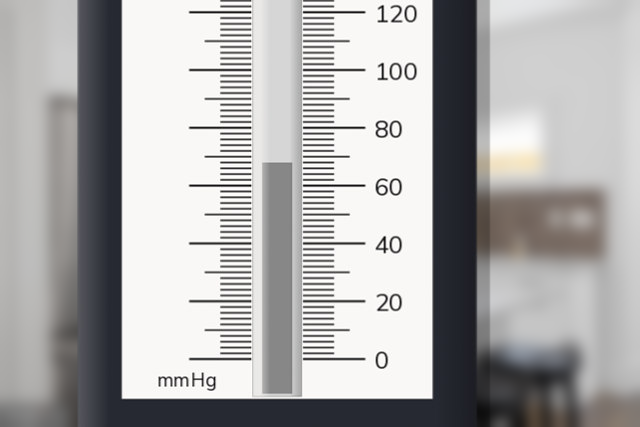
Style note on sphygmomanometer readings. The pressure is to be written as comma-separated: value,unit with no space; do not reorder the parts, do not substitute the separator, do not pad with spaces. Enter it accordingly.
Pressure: 68,mmHg
